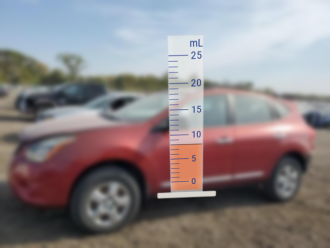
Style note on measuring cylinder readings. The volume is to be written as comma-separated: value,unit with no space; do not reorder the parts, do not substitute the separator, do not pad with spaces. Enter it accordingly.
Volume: 8,mL
